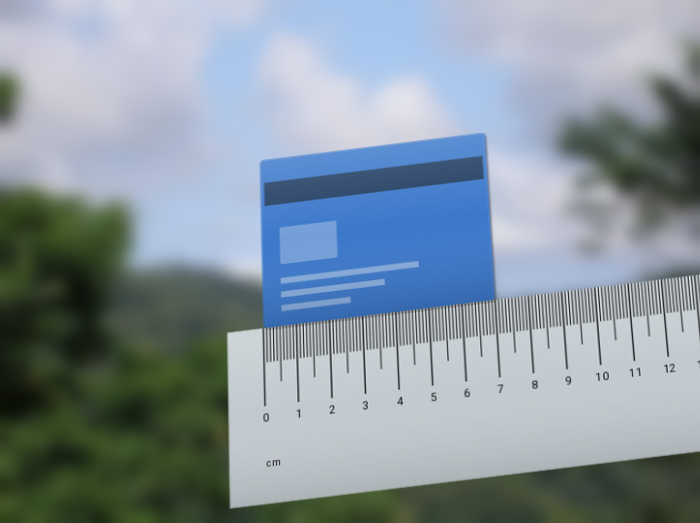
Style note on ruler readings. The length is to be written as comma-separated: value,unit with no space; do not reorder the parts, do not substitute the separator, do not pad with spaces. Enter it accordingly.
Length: 7,cm
